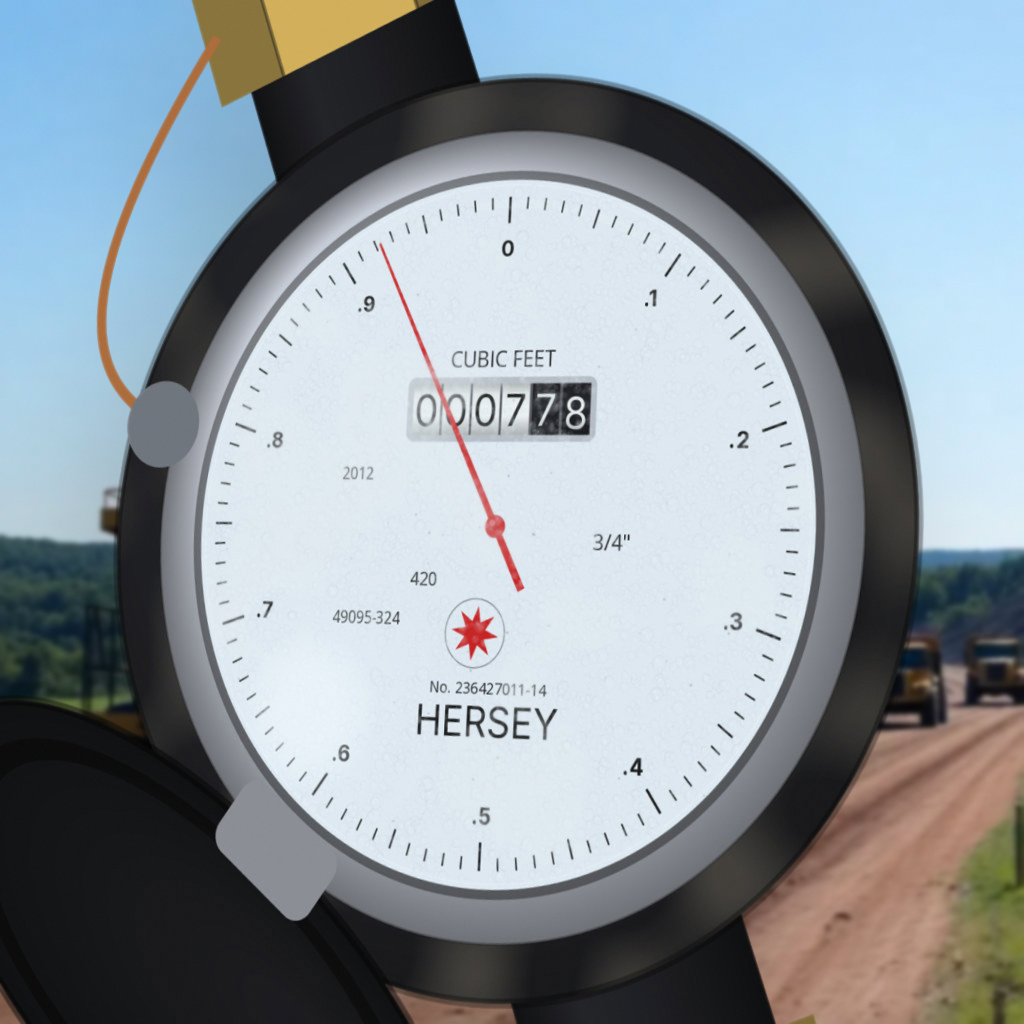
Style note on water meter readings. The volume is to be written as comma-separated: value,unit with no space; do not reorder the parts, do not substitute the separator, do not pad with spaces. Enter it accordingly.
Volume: 777.92,ft³
